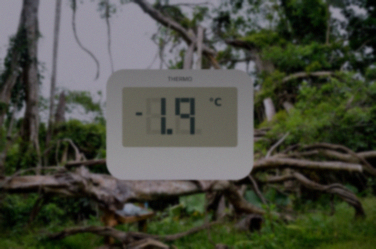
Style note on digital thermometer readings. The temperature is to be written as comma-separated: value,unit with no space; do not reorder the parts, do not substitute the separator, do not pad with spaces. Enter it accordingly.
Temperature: -1.9,°C
